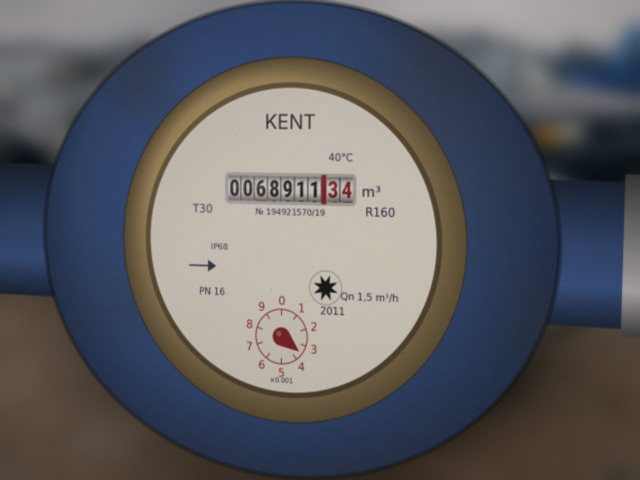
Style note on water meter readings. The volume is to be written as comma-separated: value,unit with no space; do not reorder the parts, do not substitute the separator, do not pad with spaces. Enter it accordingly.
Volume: 68911.343,m³
